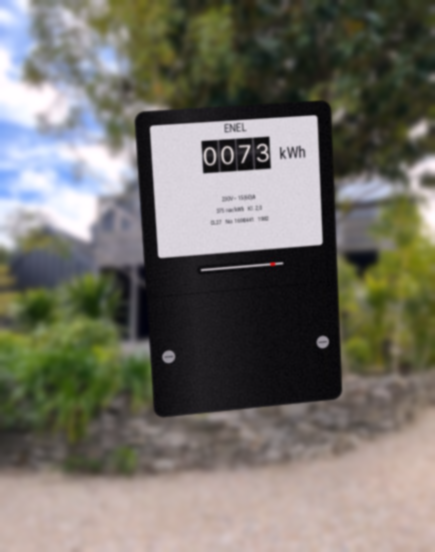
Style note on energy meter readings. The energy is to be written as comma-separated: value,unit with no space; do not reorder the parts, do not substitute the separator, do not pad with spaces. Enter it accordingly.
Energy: 73,kWh
